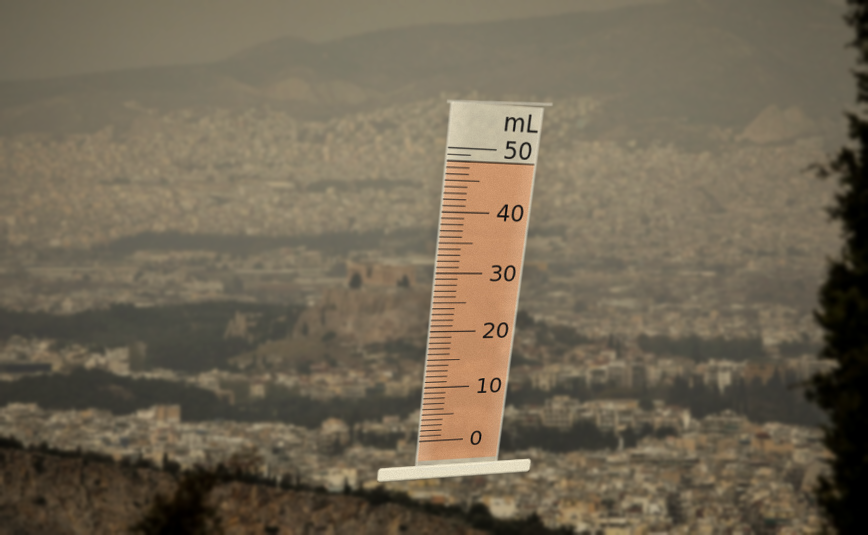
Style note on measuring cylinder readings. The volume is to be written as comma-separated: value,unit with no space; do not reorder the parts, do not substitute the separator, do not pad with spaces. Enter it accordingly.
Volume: 48,mL
